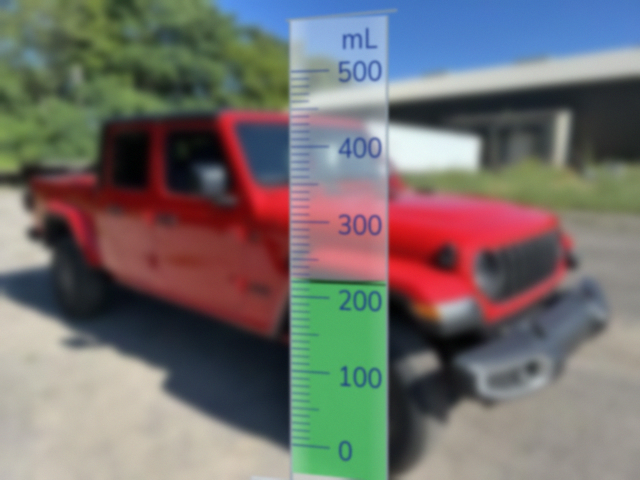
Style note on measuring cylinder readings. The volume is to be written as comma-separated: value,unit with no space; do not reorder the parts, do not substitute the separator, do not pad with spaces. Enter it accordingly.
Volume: 220,mL
